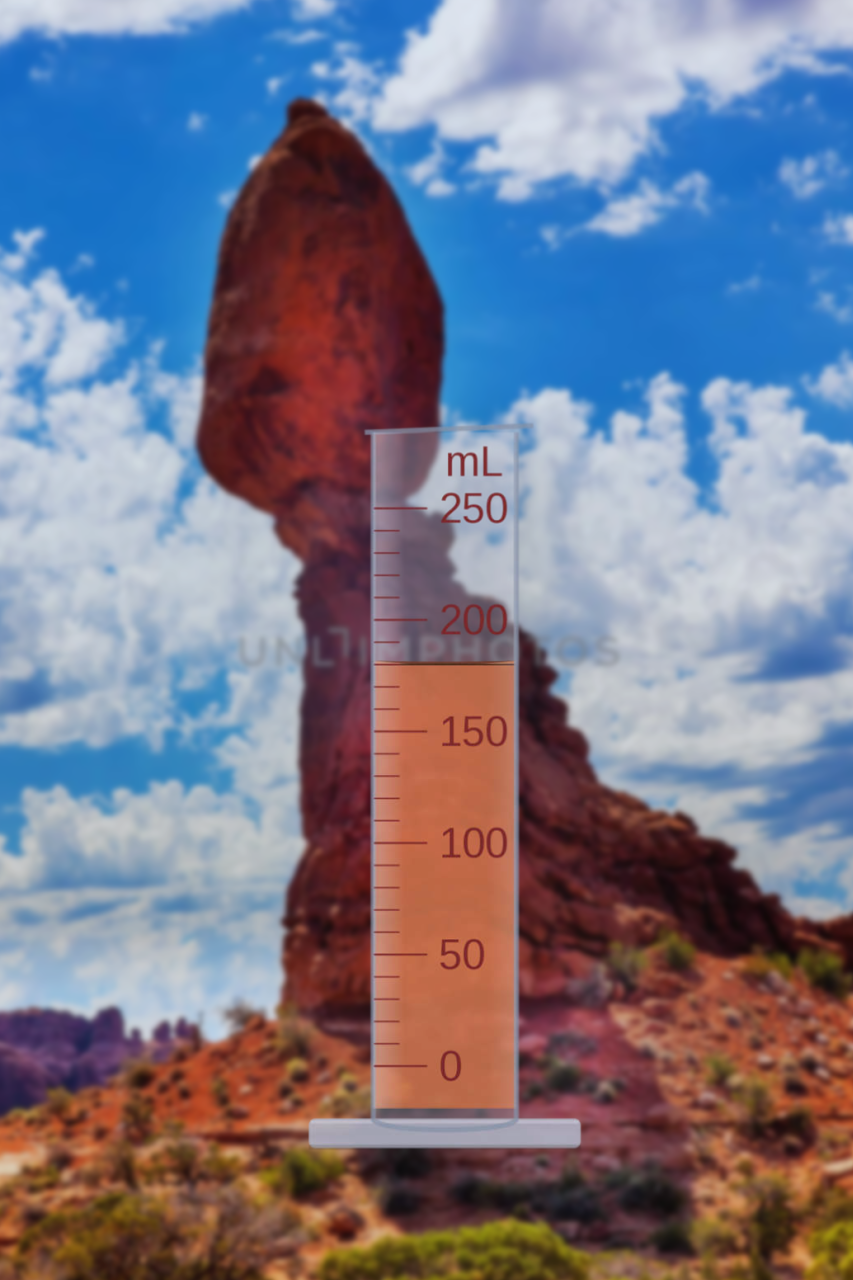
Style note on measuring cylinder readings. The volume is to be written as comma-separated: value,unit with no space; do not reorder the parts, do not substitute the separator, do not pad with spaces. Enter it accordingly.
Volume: 180,mL
